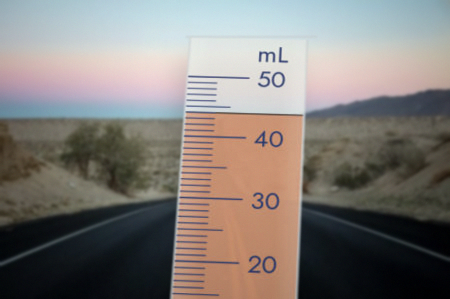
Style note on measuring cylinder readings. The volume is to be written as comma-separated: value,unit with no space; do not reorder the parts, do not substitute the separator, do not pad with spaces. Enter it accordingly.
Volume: 44,mL
